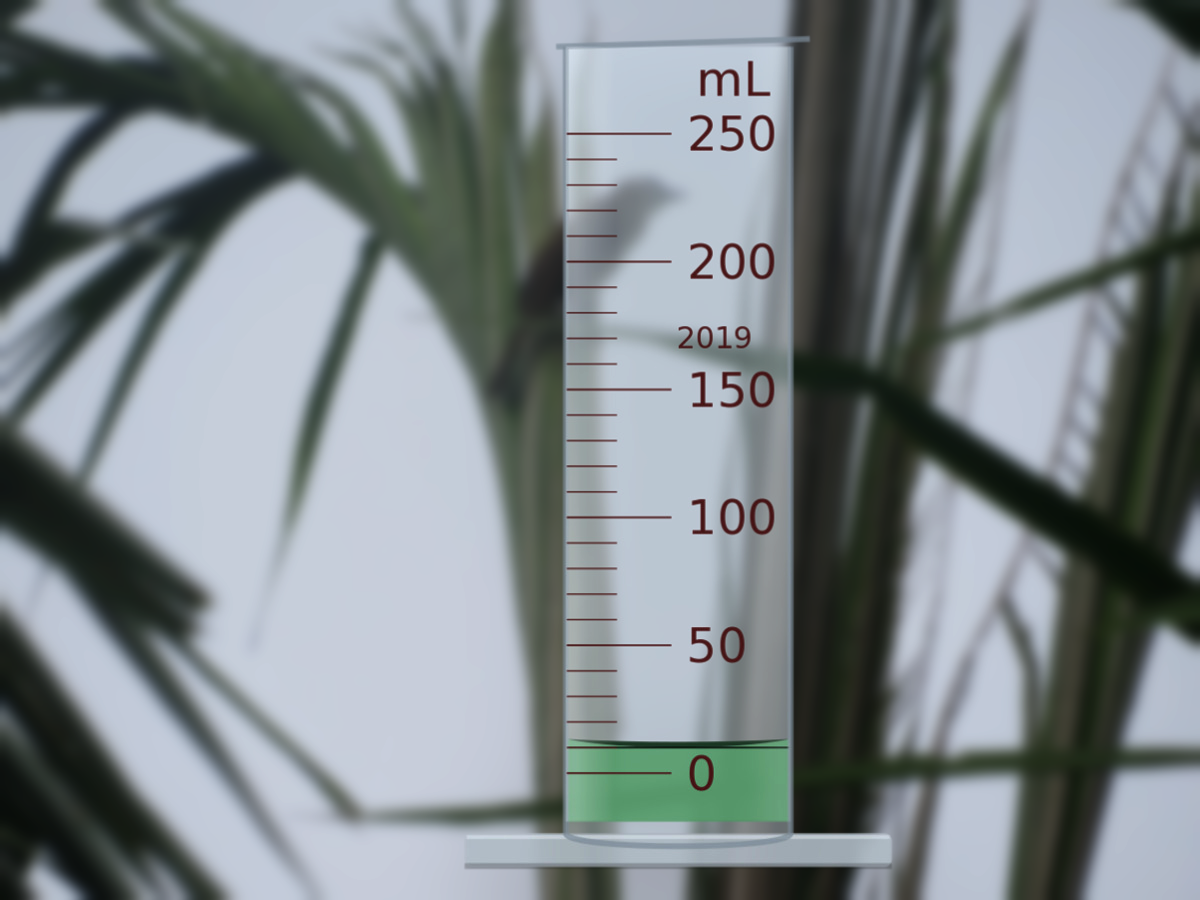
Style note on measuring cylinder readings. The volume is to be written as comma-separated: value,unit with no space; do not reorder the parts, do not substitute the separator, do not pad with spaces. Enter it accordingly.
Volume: 10,mL
